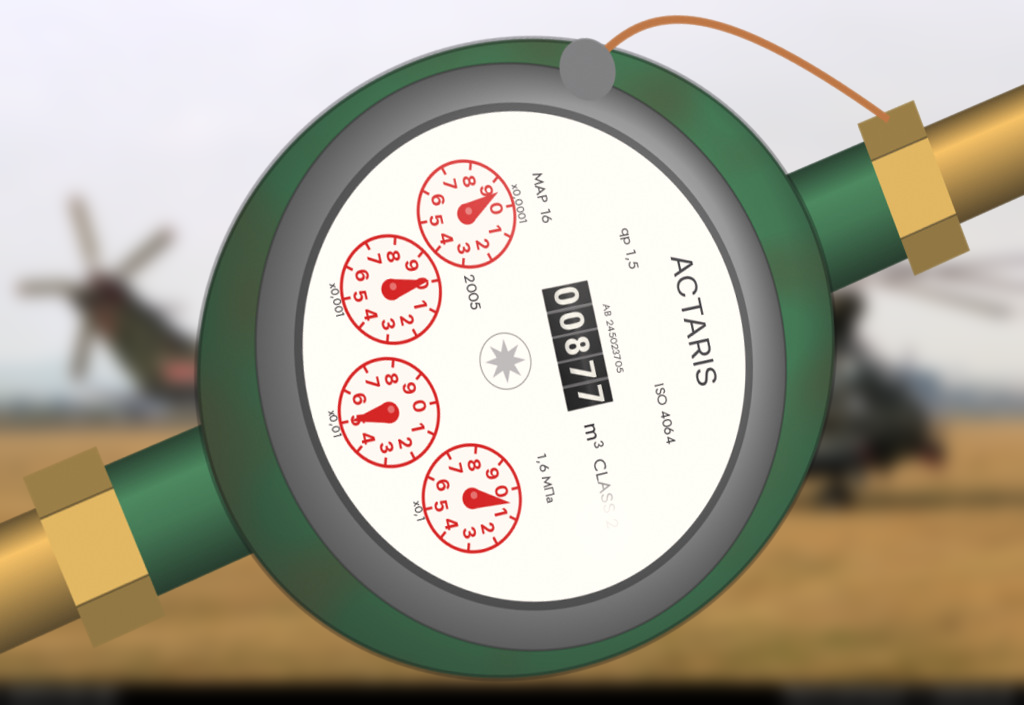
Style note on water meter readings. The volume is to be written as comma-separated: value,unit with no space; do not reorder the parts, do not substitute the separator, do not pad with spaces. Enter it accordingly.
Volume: 877.0499,m³
